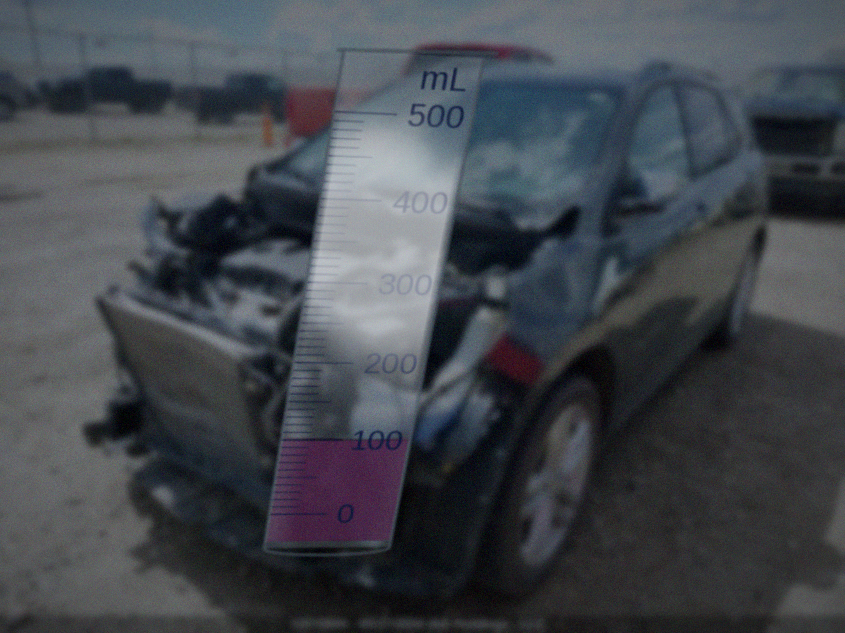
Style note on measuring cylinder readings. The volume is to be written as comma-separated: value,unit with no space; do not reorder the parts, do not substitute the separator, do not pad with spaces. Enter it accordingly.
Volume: 100,mL
